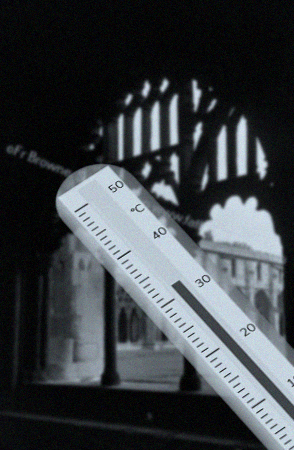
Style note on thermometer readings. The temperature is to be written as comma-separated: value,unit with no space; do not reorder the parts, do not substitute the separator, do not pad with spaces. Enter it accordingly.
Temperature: 32,°C
